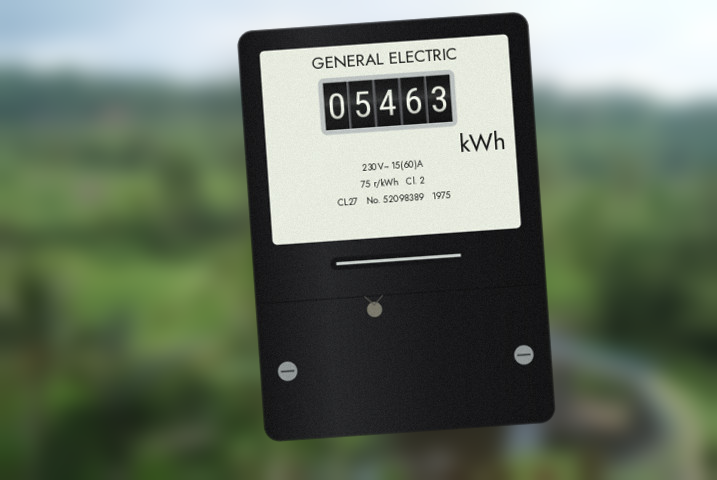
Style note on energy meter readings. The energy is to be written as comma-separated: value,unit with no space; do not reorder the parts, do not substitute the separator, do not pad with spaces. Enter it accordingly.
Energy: 5463,kWh
